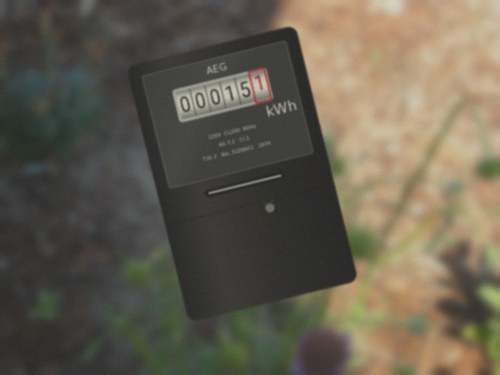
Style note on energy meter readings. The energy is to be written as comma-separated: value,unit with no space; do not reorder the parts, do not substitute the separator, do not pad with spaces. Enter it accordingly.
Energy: 15.1,kWh
